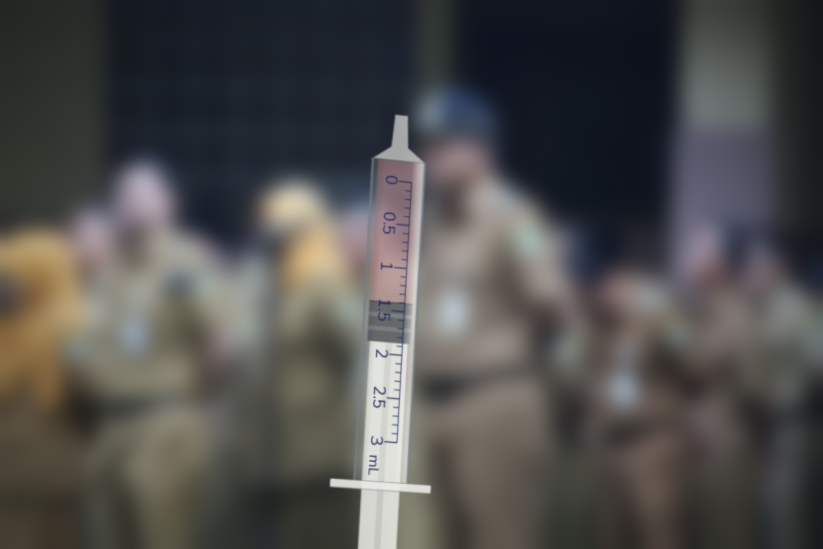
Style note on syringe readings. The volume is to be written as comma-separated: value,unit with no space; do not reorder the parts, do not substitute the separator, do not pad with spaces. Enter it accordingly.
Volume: 1.4,mL
